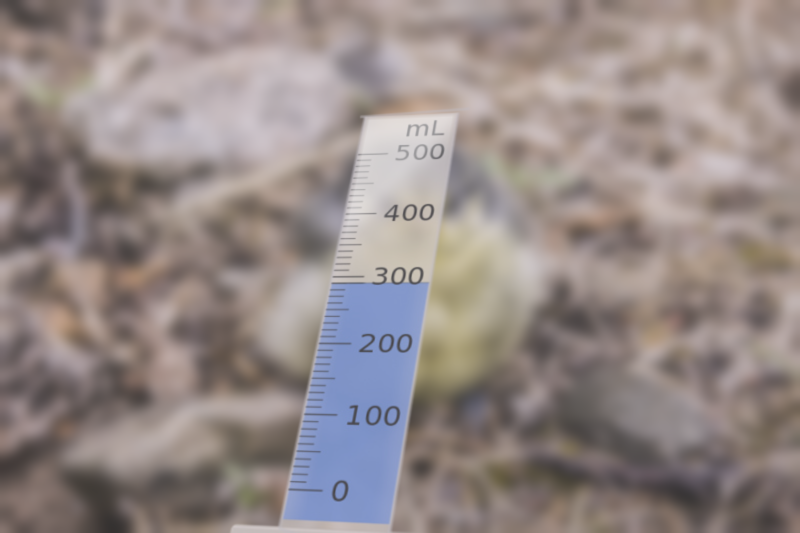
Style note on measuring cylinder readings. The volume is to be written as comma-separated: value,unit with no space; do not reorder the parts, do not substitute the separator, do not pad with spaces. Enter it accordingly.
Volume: 290,mL
